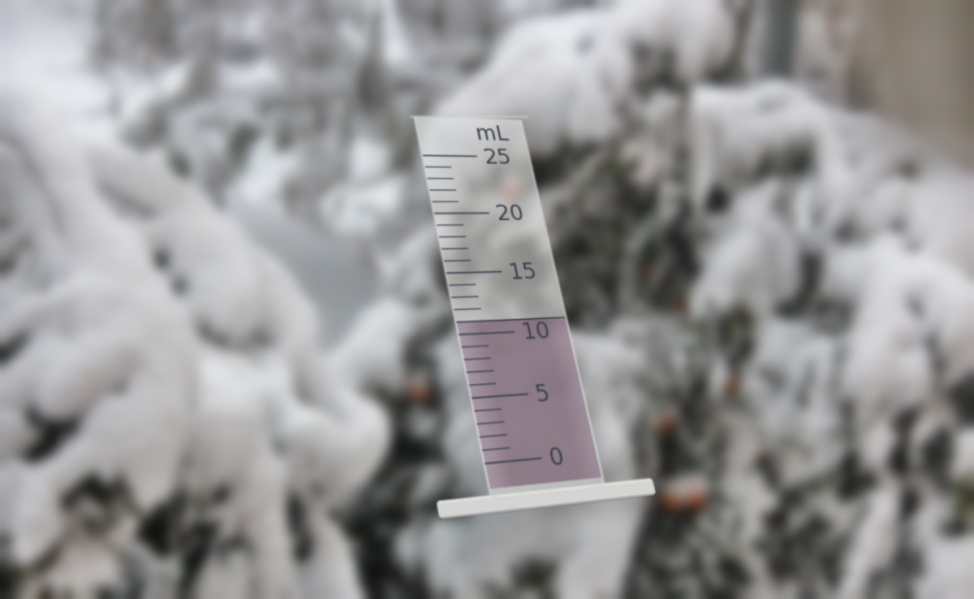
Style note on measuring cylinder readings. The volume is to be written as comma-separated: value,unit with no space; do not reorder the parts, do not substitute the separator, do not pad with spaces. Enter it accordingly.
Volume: 11,mL
